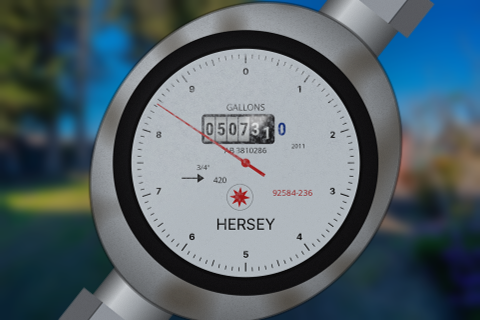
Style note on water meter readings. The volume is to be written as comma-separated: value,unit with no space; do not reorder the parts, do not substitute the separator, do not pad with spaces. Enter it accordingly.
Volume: 507308.4,gal
